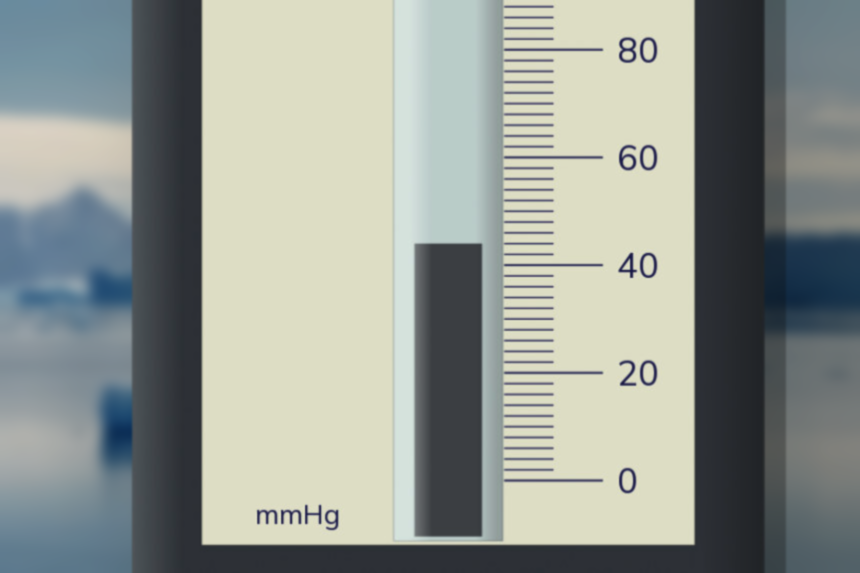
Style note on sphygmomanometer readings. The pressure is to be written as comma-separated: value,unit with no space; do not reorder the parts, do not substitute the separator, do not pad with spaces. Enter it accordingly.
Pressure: 44,mmHg
